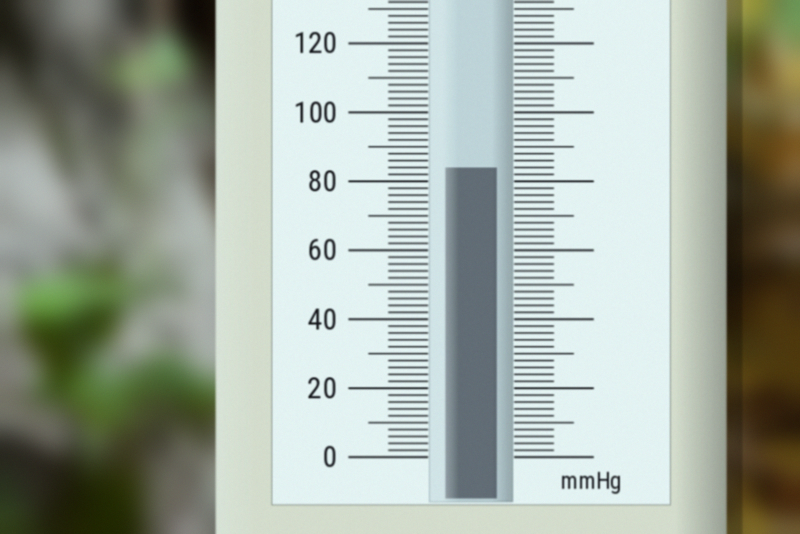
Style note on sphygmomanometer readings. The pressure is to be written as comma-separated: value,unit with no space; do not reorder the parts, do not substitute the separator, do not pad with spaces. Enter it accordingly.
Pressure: 84,mmHg
